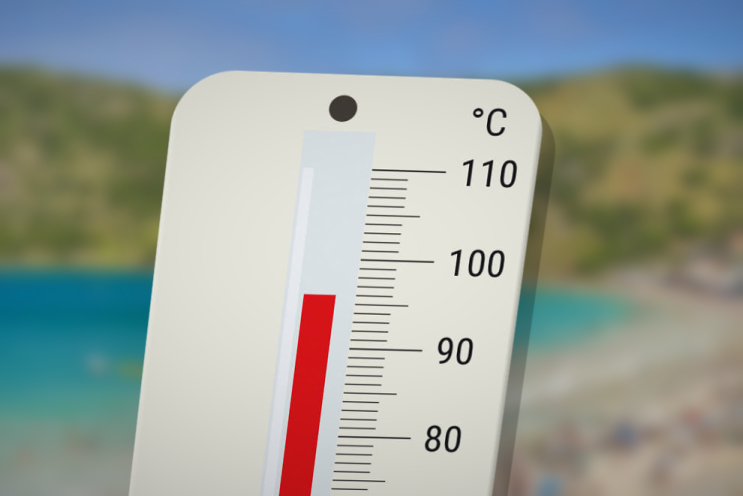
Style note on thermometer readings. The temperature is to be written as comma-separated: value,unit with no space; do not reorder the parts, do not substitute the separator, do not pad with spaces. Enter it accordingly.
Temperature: 96,°C
